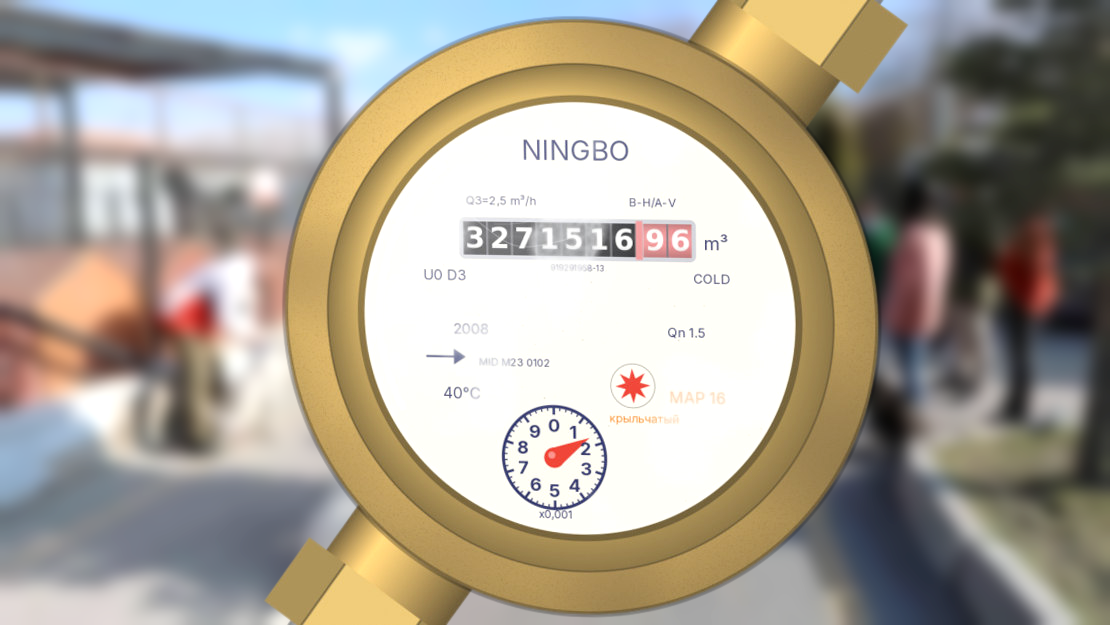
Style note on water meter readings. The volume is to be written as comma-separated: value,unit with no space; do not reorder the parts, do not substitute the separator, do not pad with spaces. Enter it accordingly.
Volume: 3271516.961,m³
